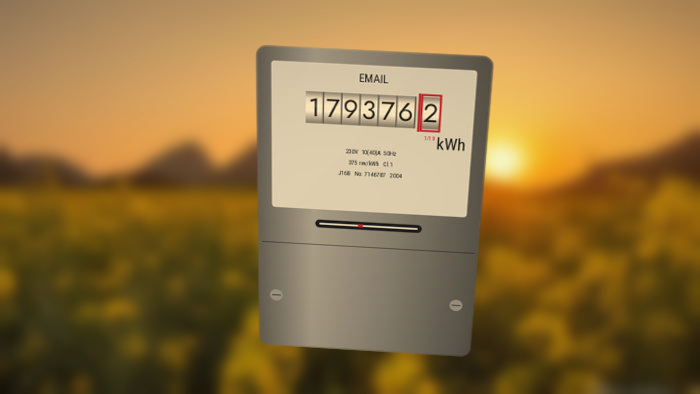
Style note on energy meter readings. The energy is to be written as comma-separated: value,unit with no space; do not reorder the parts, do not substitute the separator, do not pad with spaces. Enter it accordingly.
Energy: 179376.2,kWh
